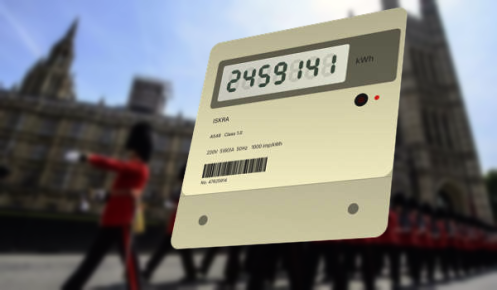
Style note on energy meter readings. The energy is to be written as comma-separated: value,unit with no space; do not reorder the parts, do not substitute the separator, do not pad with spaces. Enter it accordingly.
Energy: 2459141,kWh
